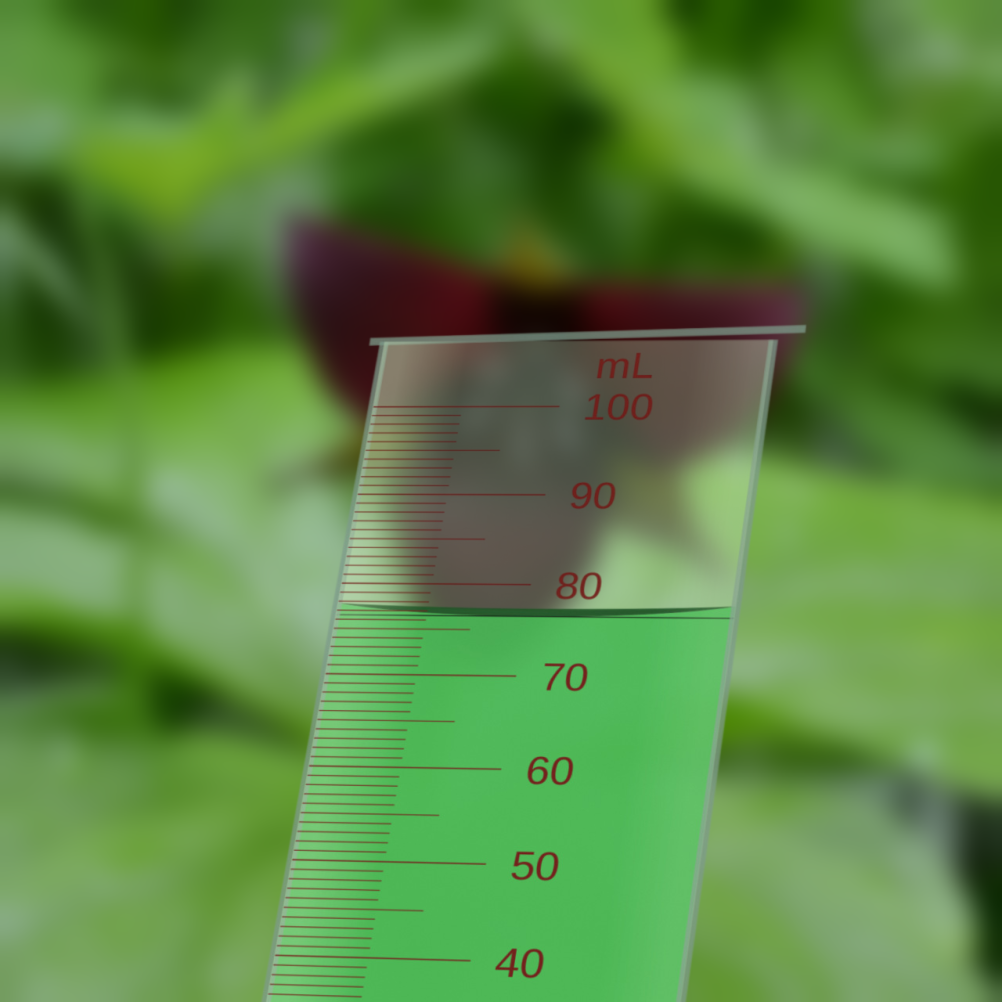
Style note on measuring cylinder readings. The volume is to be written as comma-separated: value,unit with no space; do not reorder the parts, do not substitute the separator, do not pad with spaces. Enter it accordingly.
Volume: 76.5,mL
